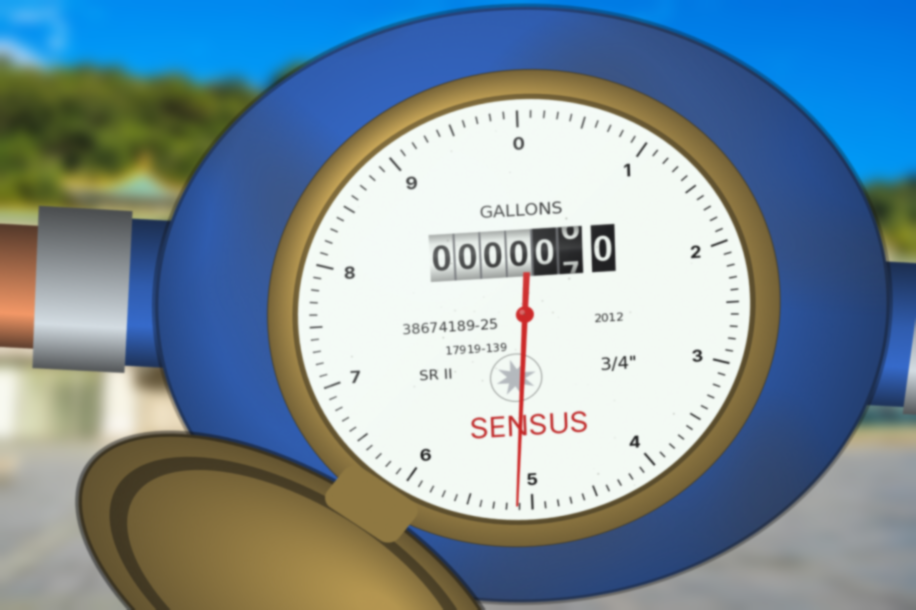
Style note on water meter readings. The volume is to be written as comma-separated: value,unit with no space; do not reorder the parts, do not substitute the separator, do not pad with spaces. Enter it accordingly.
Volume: 65.1,gal
